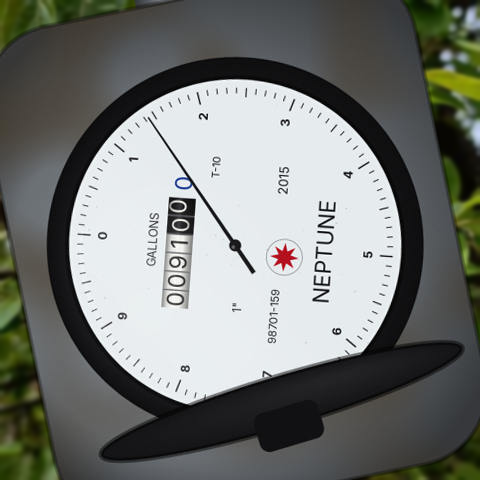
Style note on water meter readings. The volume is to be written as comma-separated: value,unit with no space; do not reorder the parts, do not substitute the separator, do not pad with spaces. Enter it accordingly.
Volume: 91001.4,gal
